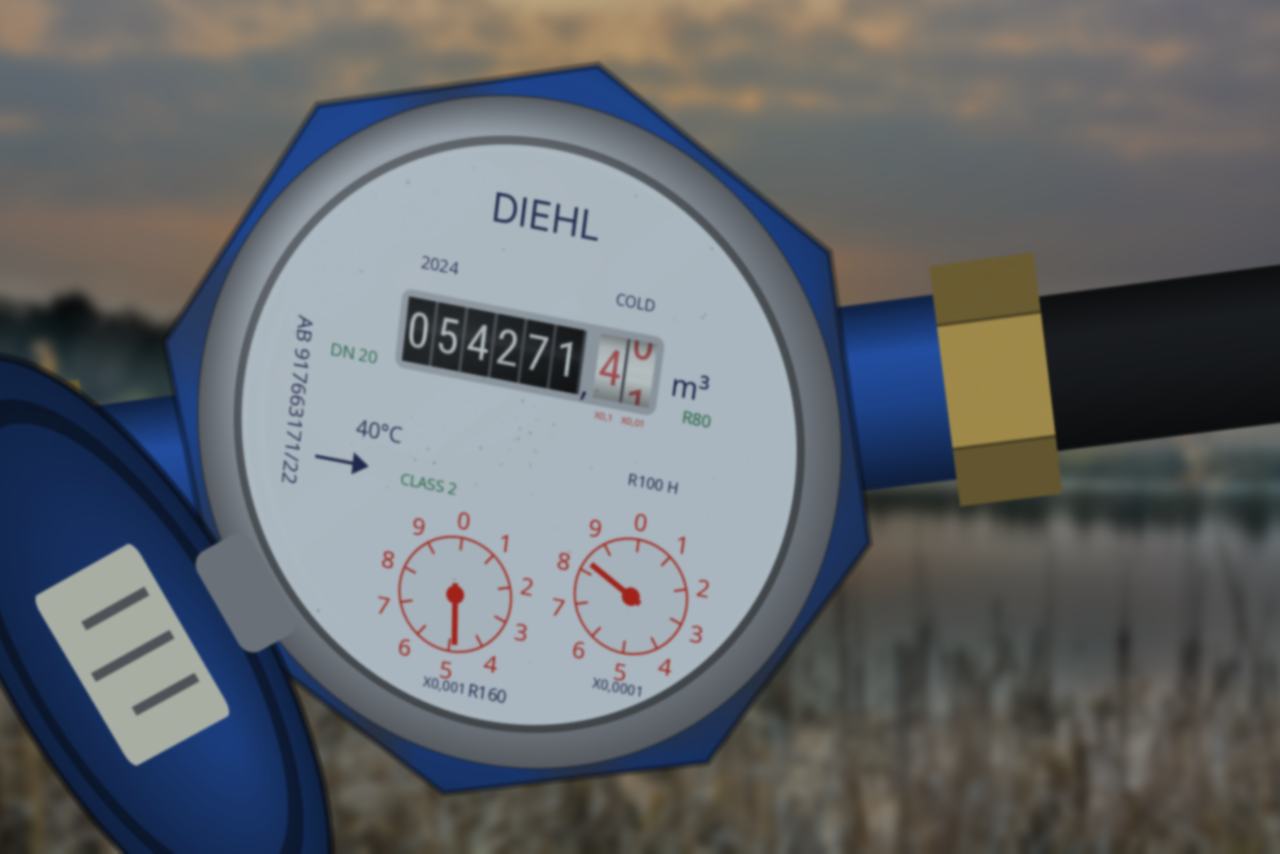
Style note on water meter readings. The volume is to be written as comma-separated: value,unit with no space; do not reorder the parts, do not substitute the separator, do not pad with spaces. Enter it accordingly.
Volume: 54271.4048,m³
